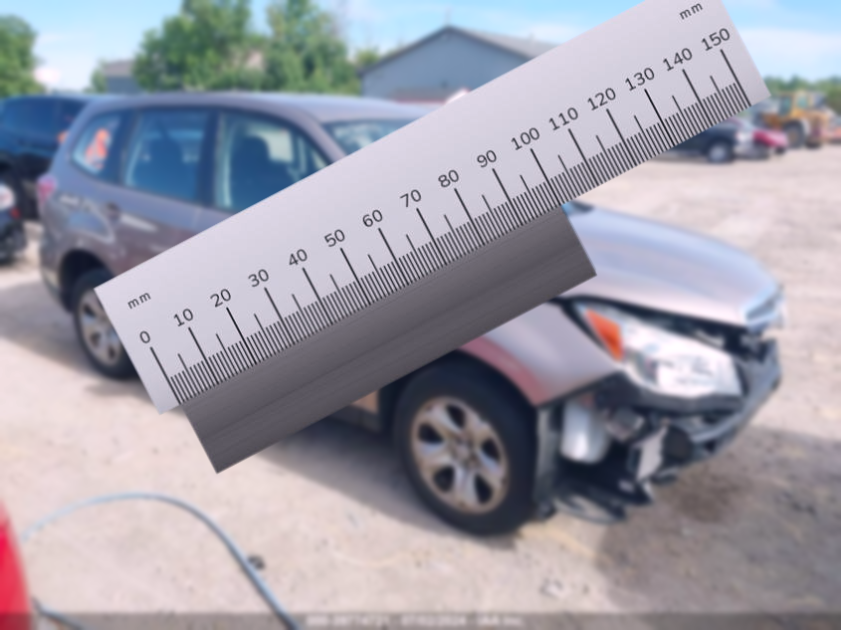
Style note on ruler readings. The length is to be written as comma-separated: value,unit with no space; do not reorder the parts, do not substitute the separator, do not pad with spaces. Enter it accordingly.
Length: 100,mm
